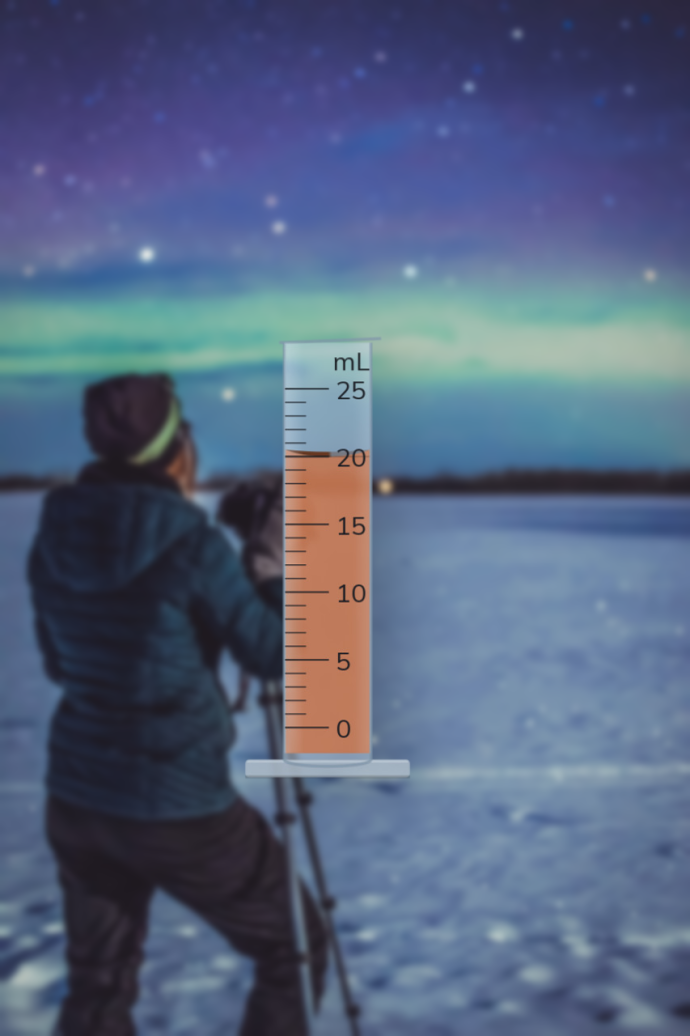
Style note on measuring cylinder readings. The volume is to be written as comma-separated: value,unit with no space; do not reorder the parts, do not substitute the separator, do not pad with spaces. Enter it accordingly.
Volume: 20,mL
